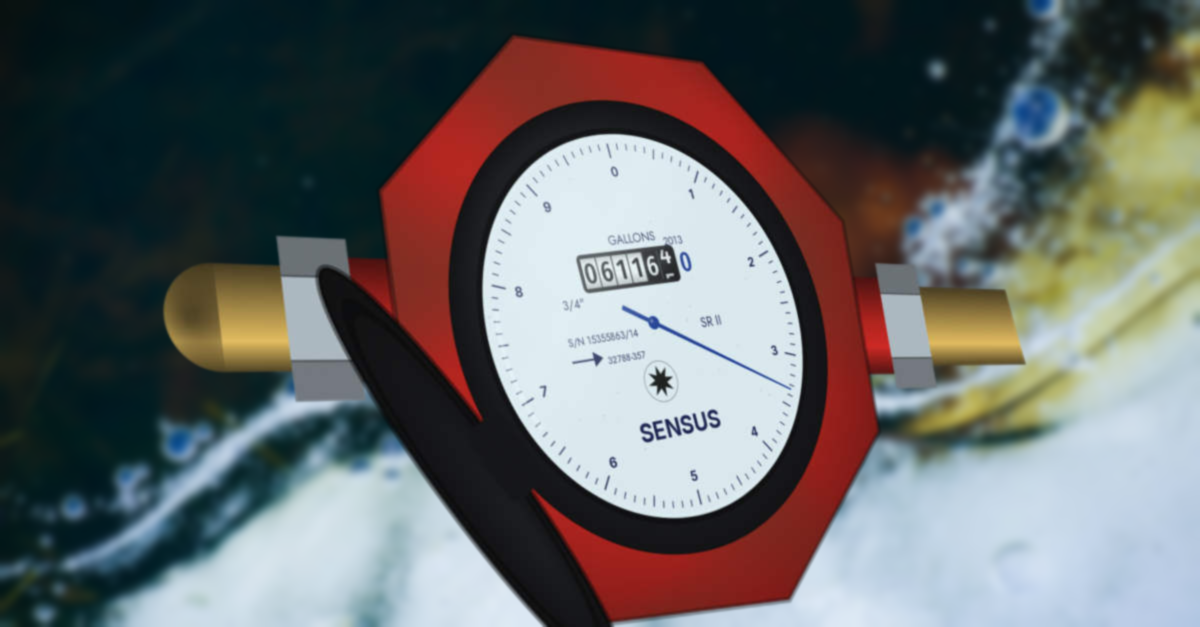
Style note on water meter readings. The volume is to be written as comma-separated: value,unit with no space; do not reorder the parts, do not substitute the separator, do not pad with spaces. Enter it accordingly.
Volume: 611643.3,gal
